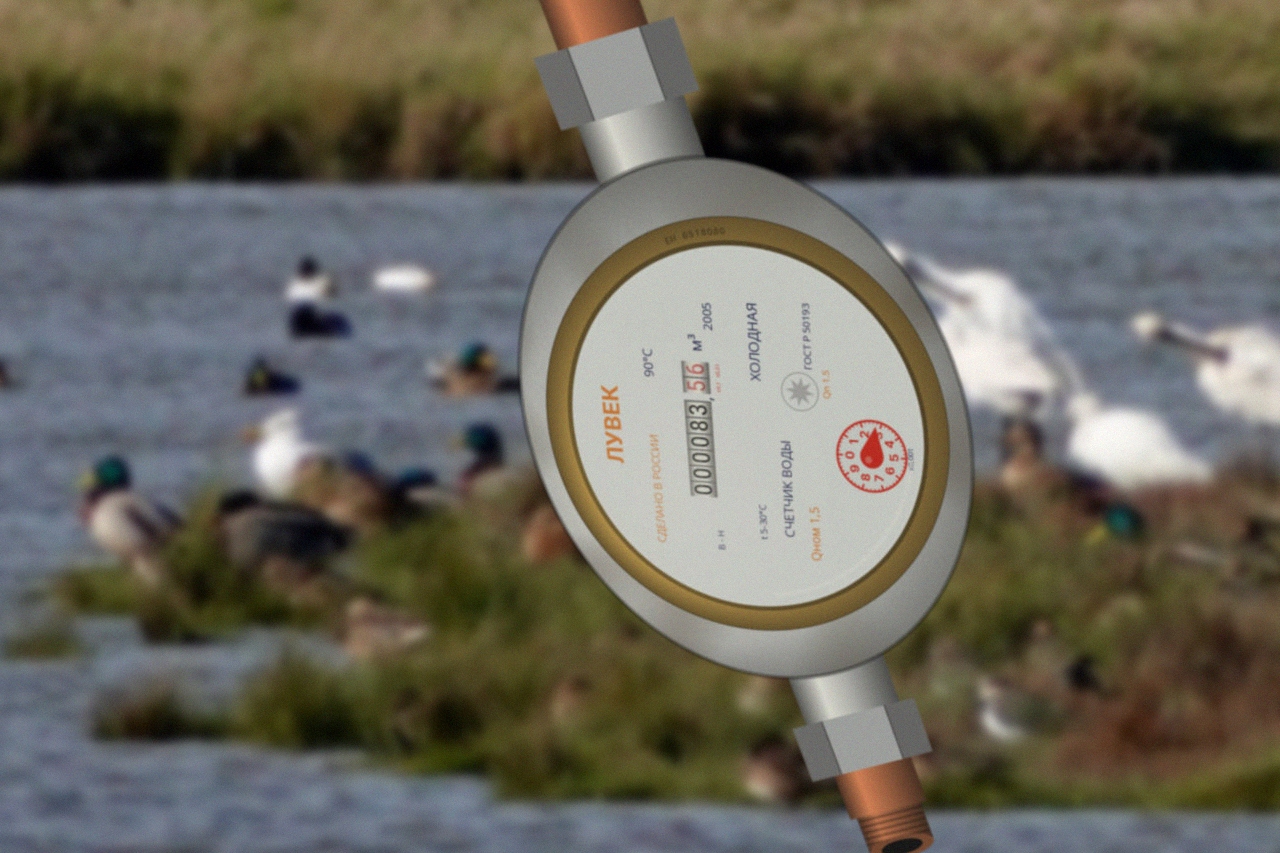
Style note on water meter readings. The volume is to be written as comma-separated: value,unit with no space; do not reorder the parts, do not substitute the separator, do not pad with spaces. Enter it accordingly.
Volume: 83.562,m³
